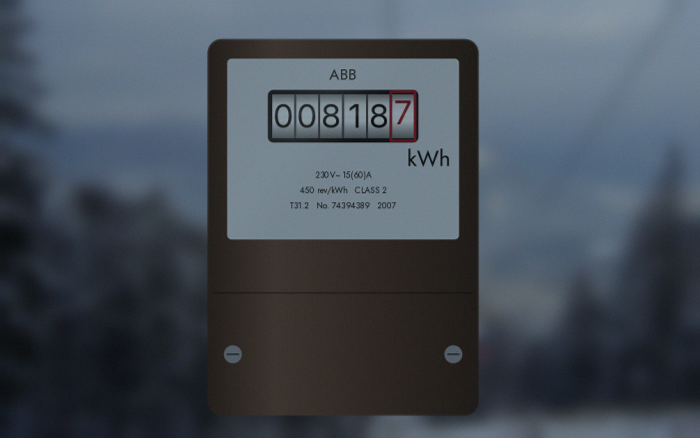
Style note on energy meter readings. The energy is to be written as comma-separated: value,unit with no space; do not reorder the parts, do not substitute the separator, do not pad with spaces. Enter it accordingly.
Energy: 818.7,kWh
